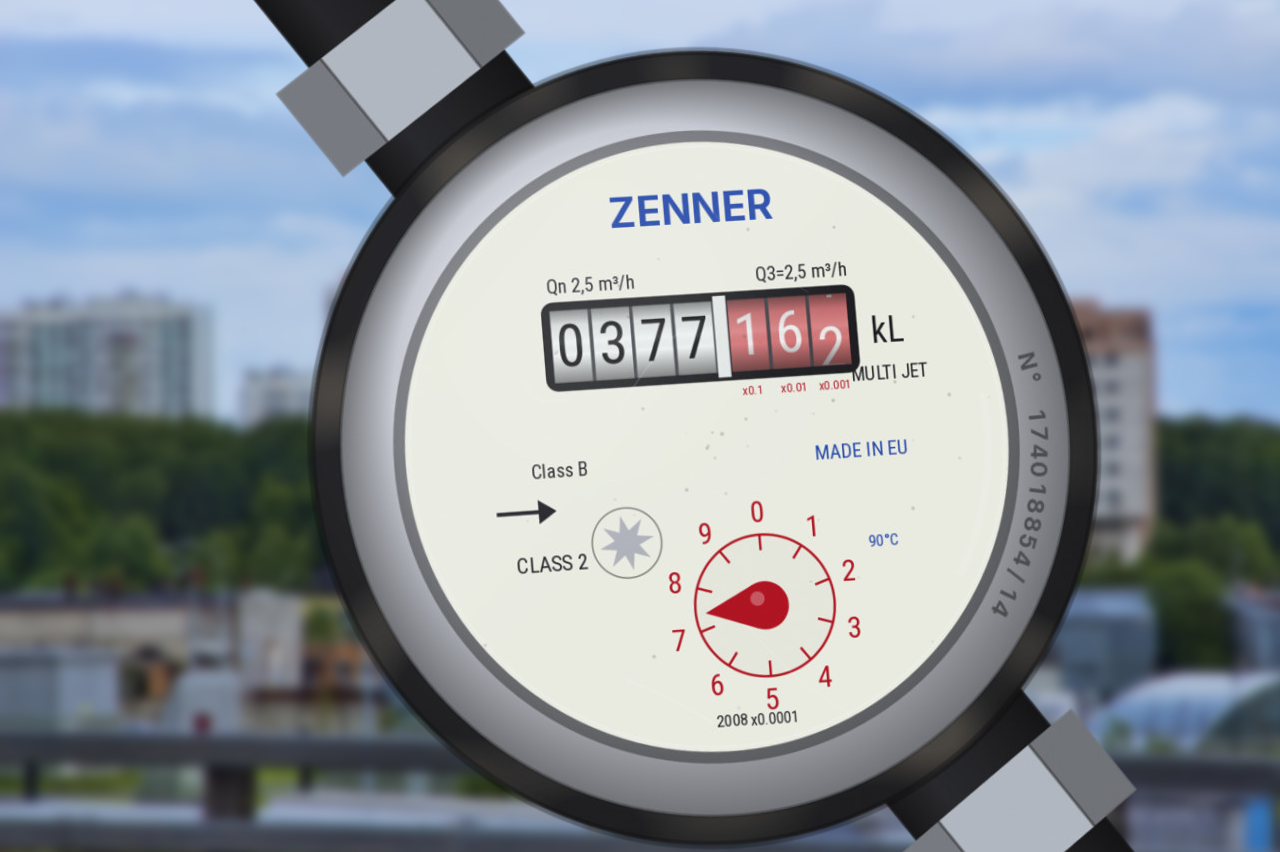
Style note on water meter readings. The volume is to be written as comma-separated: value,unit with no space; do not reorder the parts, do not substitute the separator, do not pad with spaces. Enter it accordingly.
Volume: 377.1617,kL
